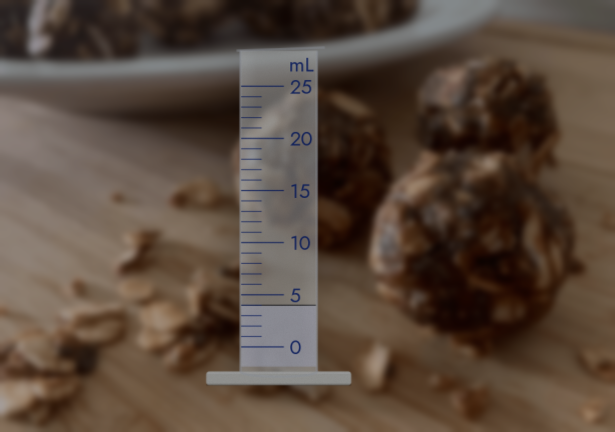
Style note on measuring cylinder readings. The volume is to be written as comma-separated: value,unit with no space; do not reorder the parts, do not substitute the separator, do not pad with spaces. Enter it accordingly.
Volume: 4,mL
